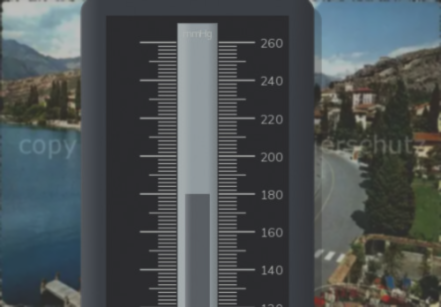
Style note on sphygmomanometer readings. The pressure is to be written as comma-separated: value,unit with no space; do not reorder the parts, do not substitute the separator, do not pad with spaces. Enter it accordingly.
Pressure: 180,mmHg
